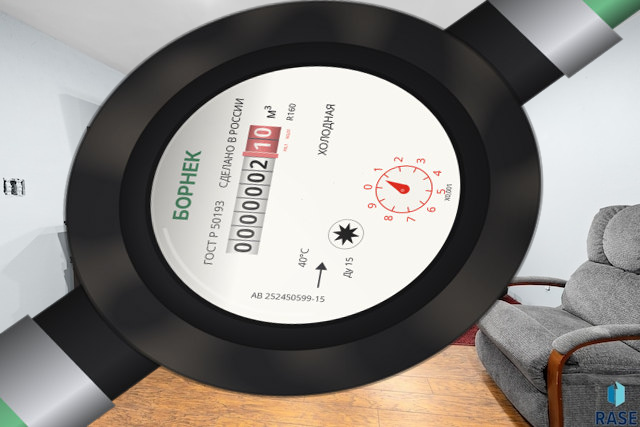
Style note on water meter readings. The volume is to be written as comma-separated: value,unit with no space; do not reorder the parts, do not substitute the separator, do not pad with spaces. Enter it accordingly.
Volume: 2.100,m³
